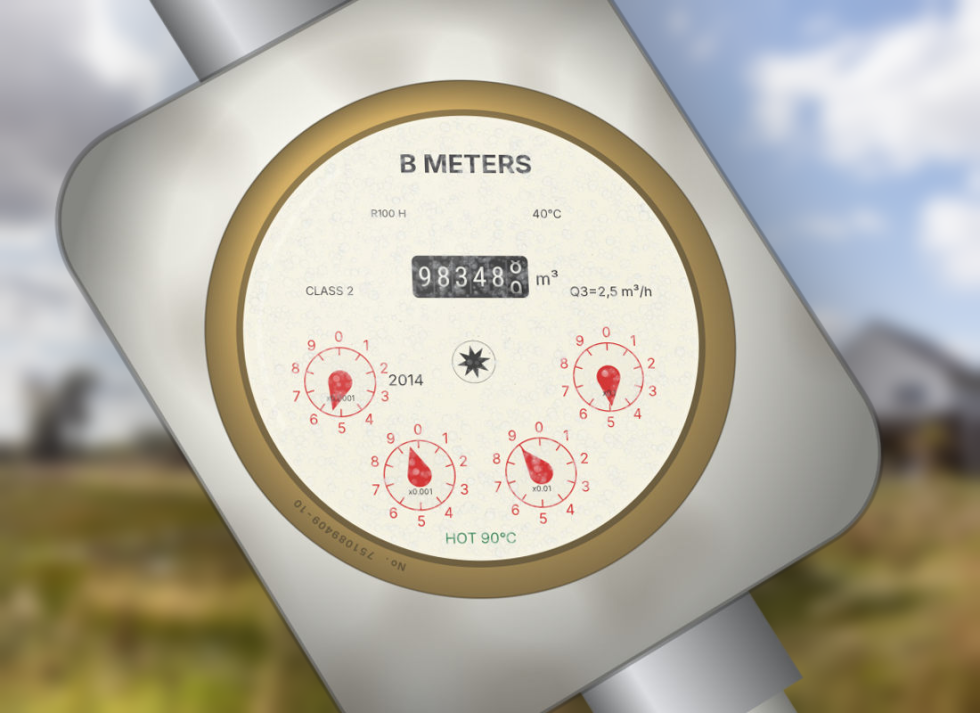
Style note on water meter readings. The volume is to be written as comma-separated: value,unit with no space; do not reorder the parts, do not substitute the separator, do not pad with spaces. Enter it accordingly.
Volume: 983488.4895,m³
